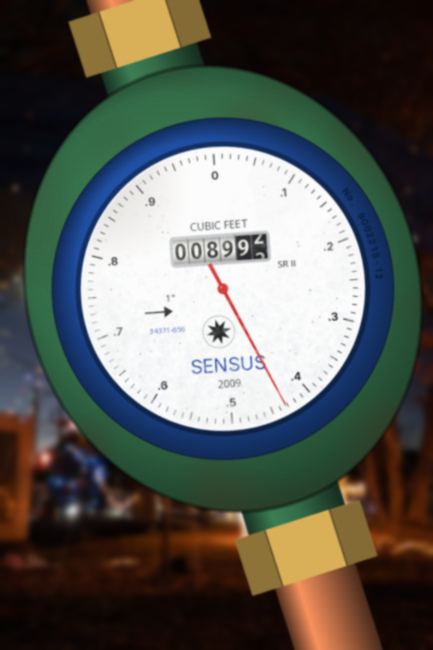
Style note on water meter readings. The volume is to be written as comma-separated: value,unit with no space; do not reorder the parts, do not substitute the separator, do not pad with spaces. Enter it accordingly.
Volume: 8992.43,ft³
